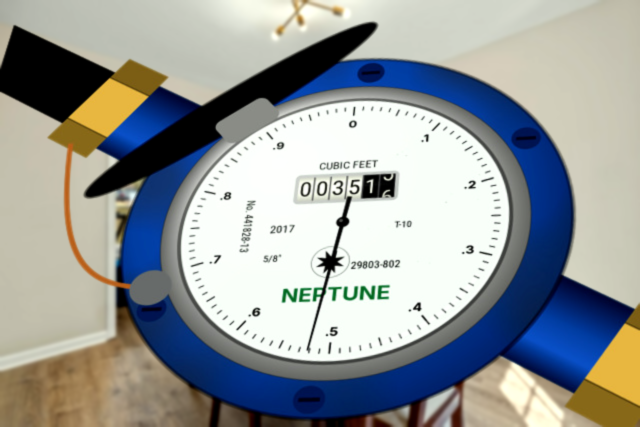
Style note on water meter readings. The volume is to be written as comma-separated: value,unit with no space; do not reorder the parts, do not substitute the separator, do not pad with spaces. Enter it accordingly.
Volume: 3515.52,ft³
